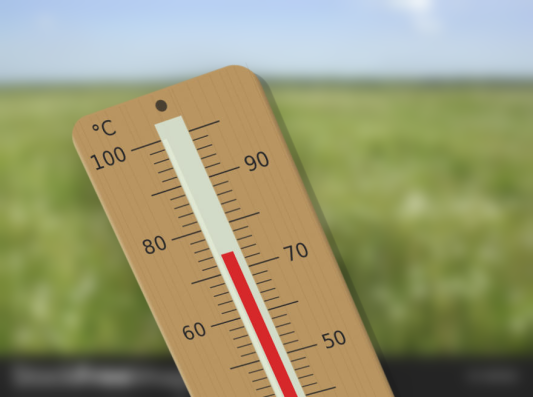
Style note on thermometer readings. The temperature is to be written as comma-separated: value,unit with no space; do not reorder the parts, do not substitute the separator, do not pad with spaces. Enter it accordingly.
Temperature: 74,°C
